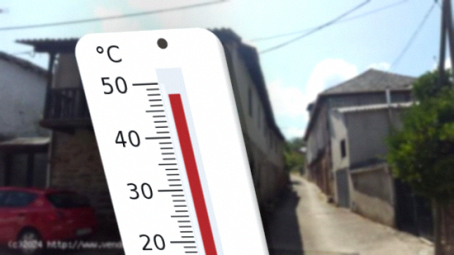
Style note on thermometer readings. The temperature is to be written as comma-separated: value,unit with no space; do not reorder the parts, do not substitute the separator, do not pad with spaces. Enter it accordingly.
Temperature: 48,°C
